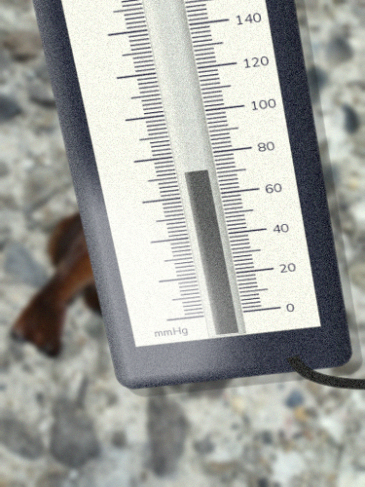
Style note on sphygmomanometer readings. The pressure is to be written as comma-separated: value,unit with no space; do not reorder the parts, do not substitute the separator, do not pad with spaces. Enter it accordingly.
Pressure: 72,mmHg
